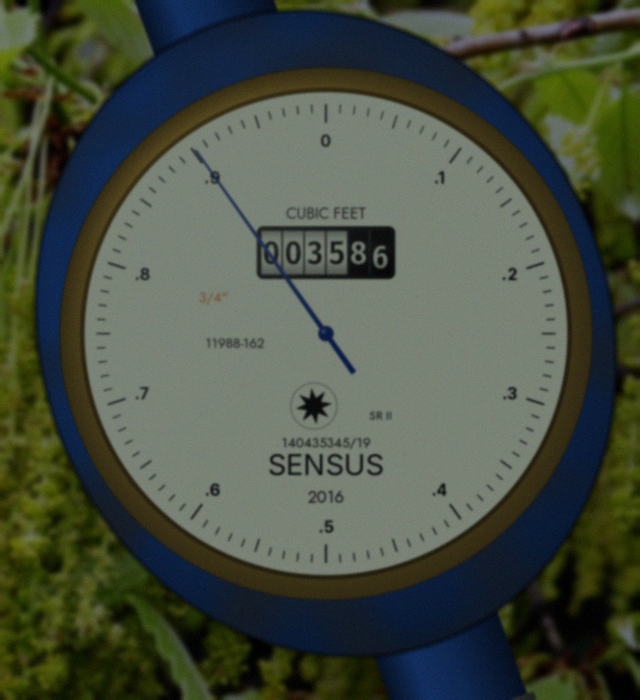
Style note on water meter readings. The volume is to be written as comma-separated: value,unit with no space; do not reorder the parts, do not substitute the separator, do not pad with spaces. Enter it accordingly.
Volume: 3585.90,ft³
